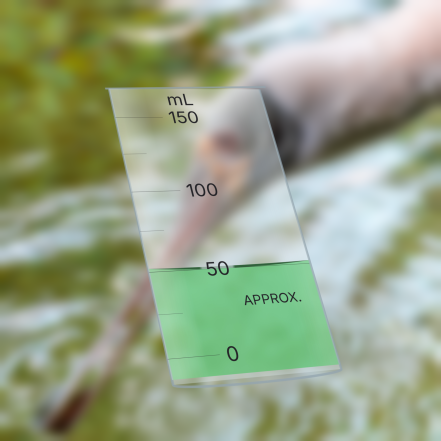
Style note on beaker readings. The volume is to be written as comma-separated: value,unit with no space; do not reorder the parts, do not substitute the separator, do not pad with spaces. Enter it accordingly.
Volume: 50,mL
